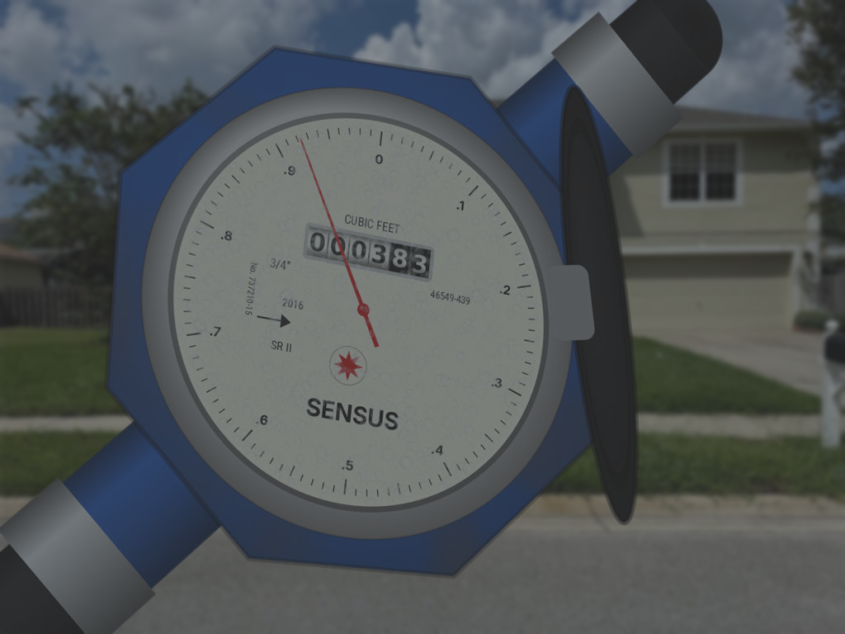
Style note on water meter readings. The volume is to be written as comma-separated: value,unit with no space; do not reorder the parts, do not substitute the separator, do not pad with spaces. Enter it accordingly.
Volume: 382.92,ft³
